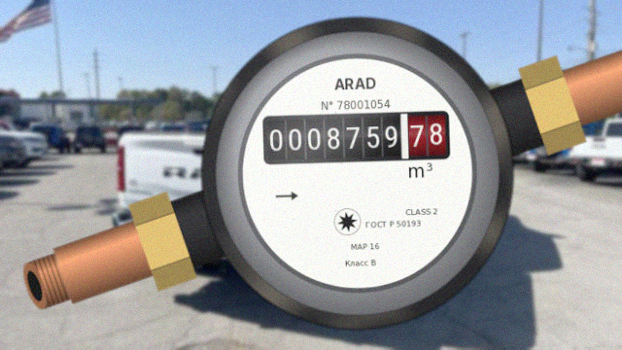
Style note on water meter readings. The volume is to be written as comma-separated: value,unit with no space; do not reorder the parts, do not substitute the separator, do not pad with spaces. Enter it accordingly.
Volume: 8759.78,m³
